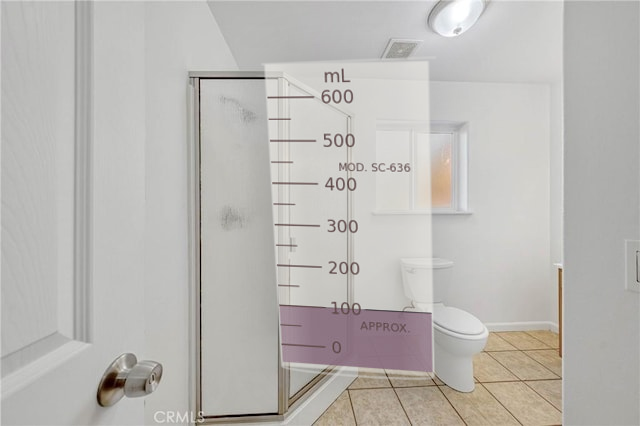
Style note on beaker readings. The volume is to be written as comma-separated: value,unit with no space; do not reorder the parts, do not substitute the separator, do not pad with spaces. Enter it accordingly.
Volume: 100,mL
